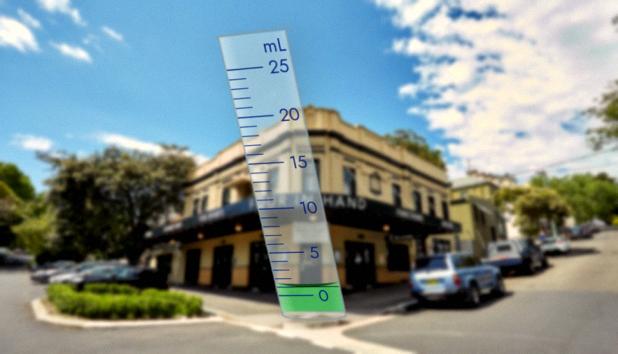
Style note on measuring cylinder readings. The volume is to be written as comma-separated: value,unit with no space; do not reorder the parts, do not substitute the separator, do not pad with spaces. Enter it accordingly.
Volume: 1,mL
